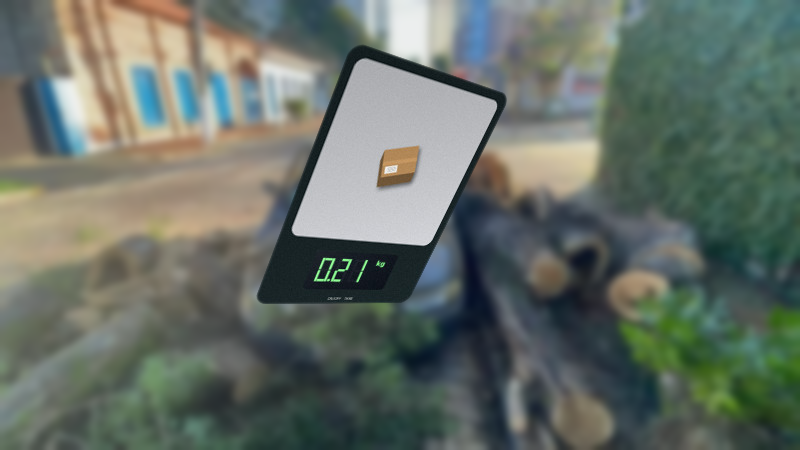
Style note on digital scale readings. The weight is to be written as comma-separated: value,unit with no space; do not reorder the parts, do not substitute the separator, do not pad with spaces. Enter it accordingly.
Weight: 0.21,kg
